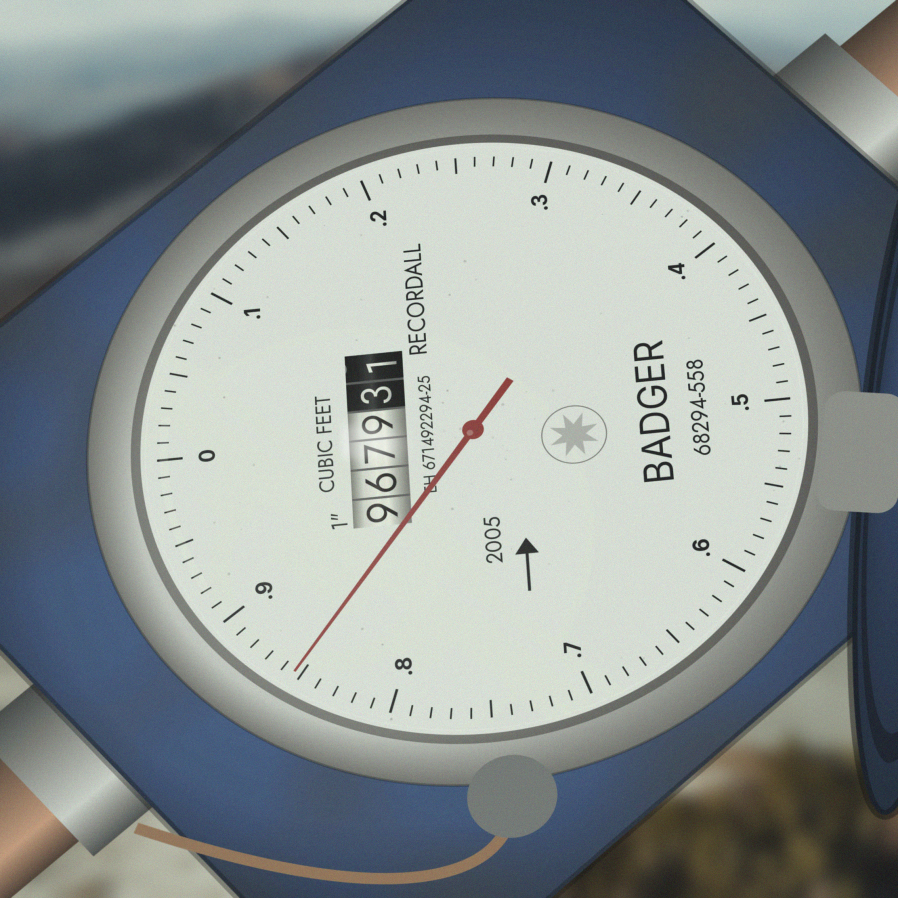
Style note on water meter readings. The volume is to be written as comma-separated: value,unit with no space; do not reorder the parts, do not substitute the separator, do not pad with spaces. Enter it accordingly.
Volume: 967930.85,ft³
